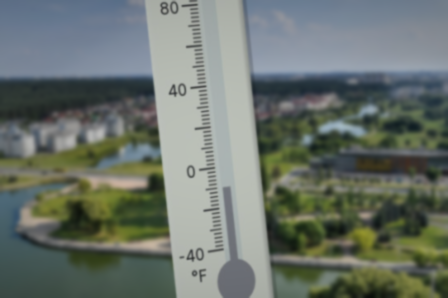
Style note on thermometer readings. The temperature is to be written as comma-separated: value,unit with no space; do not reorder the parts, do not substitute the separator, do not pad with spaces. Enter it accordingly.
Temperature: -10,°F
